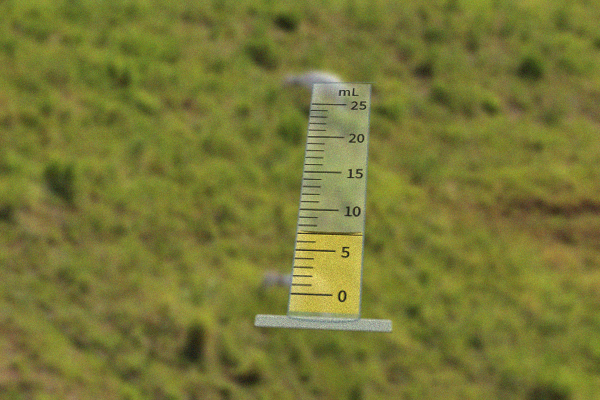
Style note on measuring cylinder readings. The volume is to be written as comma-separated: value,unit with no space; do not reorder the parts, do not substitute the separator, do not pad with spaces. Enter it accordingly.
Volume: 7,mL
